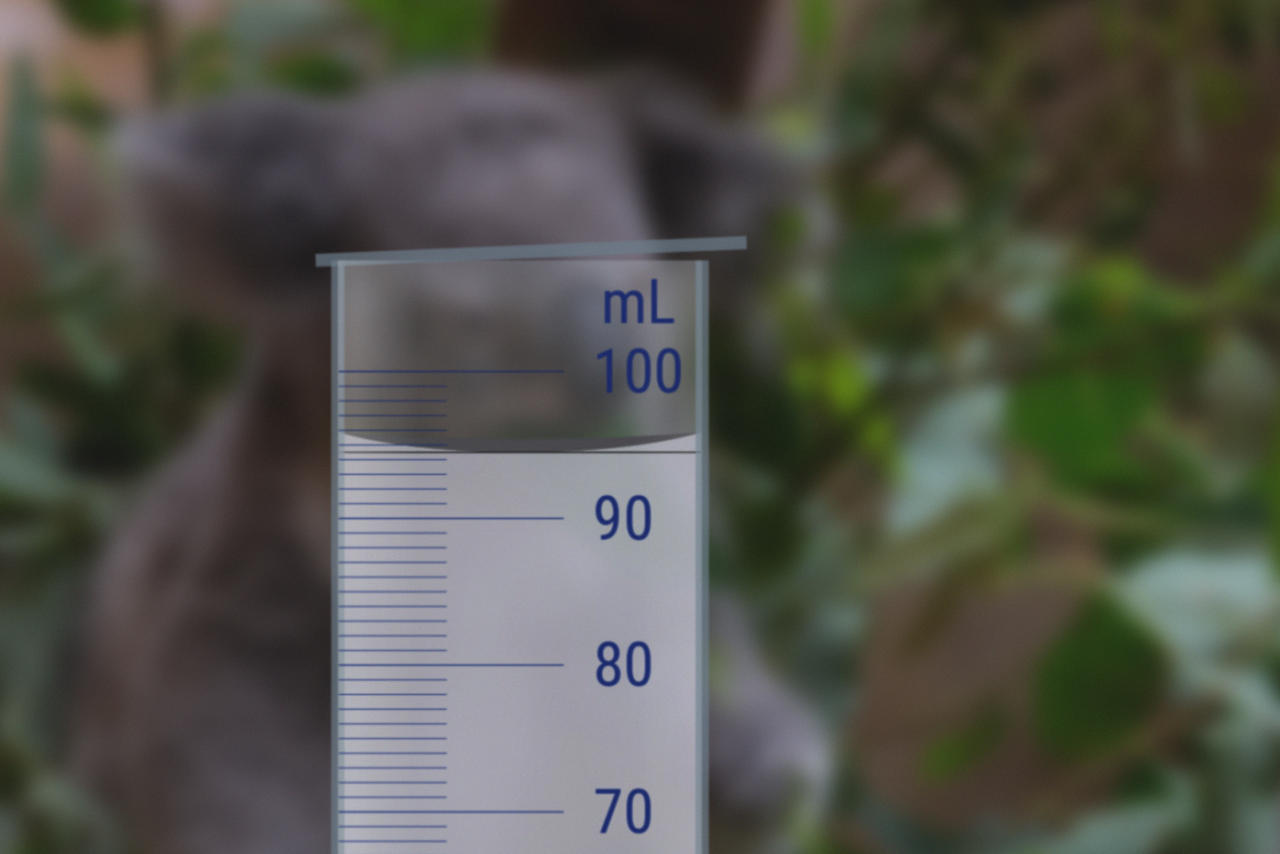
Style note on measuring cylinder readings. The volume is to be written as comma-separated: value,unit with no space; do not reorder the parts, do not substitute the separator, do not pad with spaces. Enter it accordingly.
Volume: 94.5,mL
